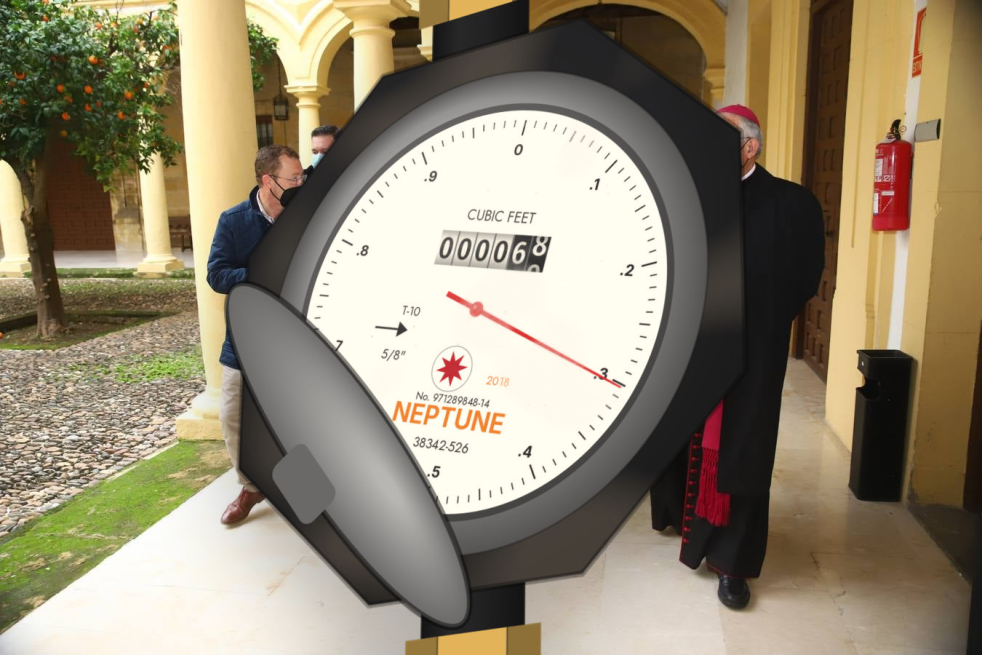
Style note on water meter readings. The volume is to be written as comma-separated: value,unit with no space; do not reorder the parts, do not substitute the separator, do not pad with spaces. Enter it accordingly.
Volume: 68.30,ft³
